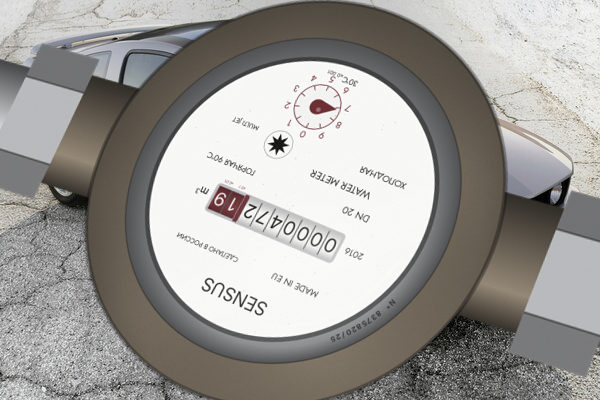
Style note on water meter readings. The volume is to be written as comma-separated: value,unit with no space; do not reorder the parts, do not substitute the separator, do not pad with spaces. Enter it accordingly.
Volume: 472.197,m³
